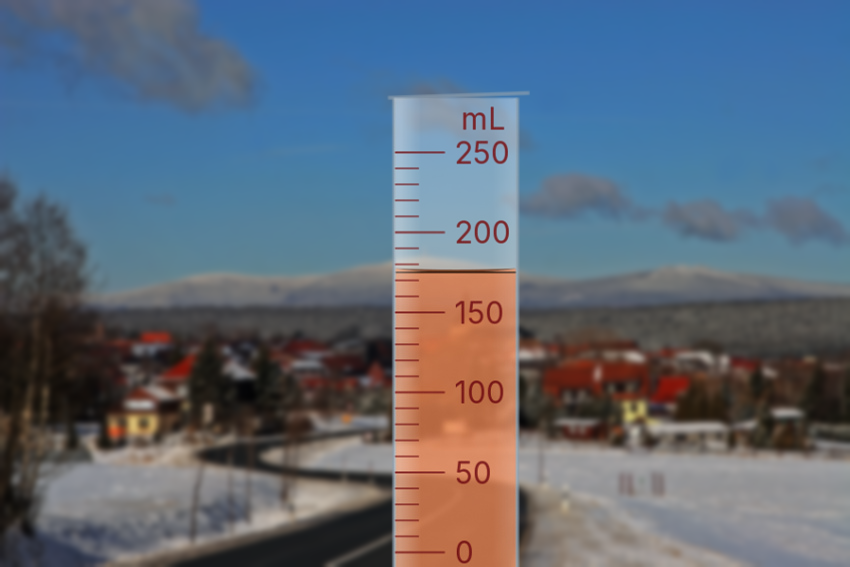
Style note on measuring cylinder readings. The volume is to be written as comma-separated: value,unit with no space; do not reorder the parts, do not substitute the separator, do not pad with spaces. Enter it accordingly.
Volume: 175,mL
